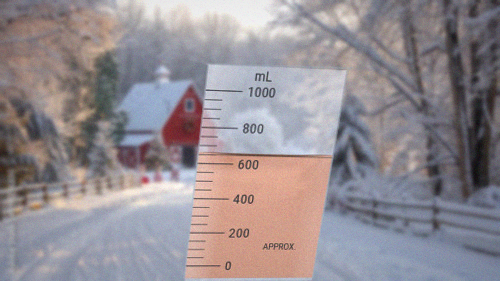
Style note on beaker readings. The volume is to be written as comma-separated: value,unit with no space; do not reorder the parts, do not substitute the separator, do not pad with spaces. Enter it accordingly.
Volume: 650,mL
